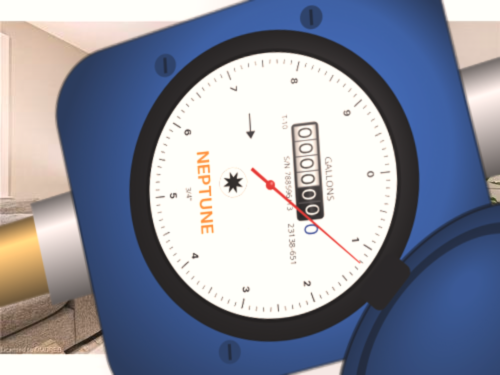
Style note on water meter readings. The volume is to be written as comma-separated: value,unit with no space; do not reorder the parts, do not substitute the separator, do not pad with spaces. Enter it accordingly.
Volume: 1.2,gal
